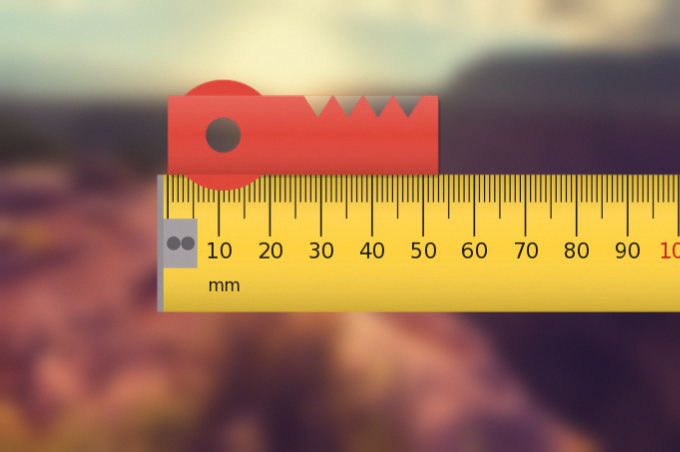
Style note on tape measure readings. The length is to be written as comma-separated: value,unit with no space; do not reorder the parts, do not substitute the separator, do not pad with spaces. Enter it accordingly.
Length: 53,mm
